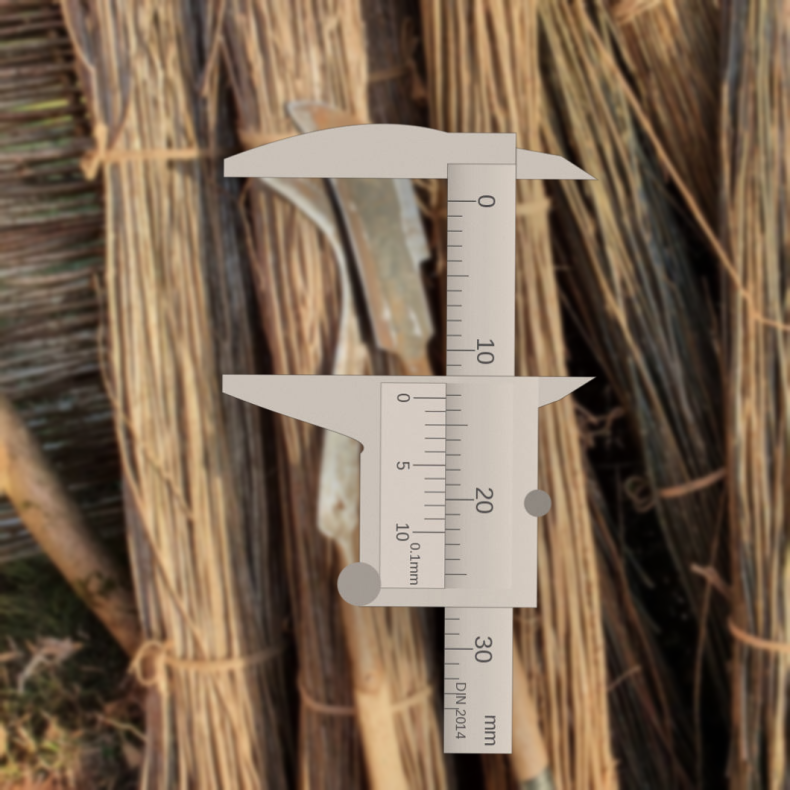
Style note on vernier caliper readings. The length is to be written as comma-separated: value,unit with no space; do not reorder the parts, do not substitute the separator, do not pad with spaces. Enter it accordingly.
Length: 13.2,mm
